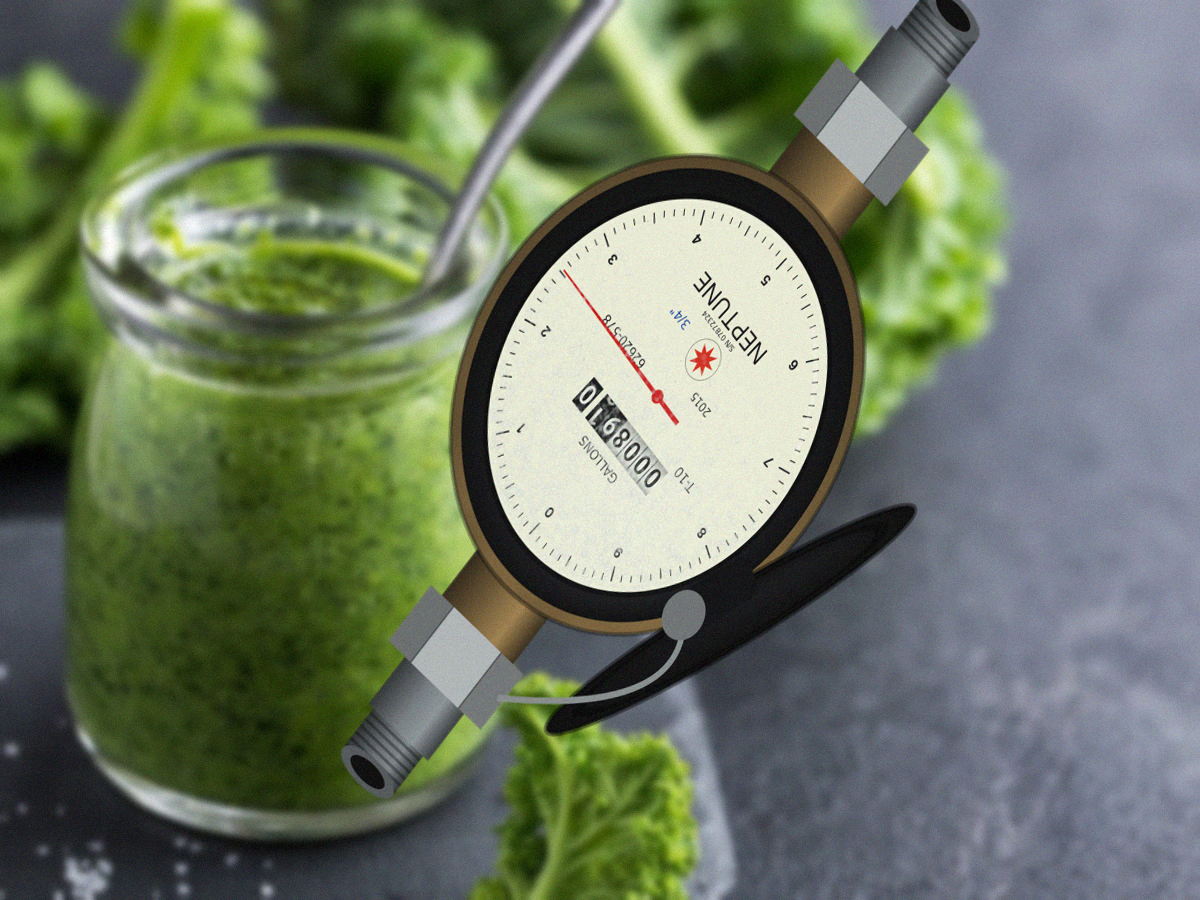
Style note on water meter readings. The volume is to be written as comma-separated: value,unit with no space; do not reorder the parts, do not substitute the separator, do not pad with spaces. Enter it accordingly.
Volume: 8912.5,gal
